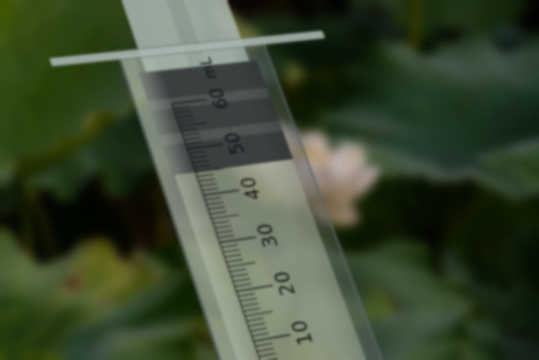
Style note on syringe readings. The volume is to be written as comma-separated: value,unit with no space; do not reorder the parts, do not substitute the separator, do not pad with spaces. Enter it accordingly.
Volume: 45,mL
